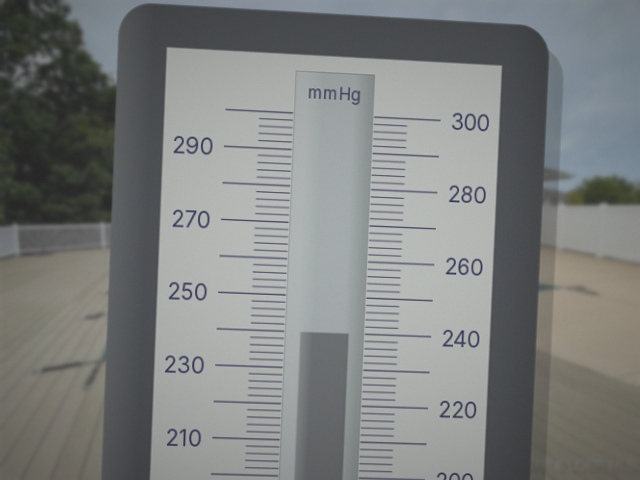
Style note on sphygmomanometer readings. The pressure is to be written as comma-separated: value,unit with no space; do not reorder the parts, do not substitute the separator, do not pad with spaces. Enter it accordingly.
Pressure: 240,mmHg
